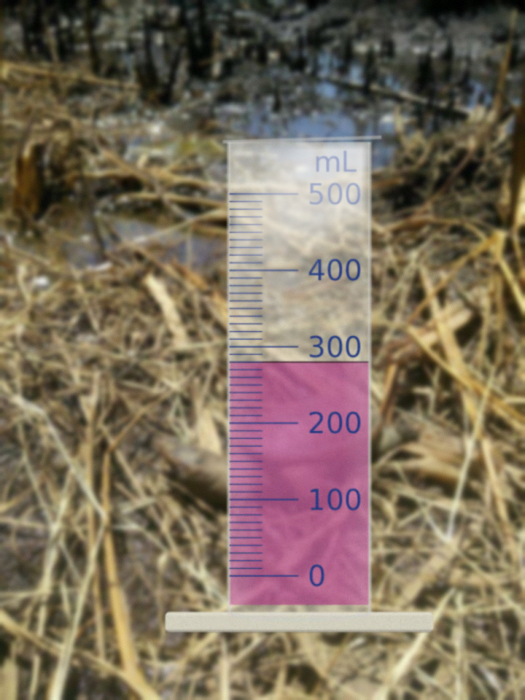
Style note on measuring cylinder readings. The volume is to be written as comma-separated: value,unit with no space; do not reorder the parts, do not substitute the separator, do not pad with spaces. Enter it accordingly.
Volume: 280,mL
